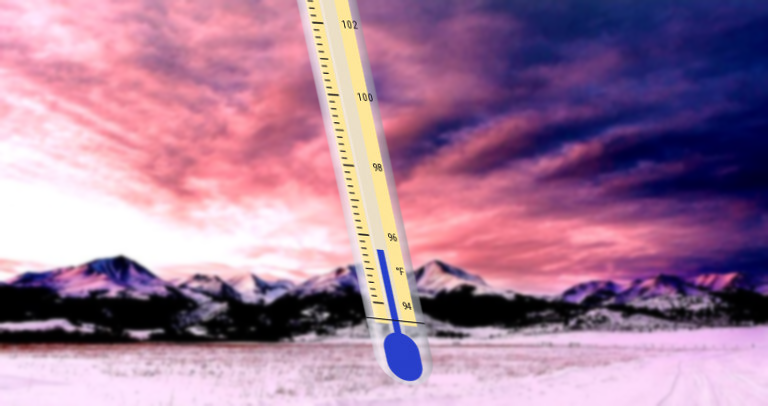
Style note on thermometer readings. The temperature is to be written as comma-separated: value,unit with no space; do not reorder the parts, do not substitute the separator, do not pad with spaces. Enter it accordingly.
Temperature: 95.6,°F
